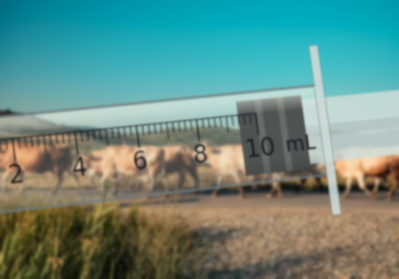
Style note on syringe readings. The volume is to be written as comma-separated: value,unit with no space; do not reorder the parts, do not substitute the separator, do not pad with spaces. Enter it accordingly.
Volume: 9.4,mL
